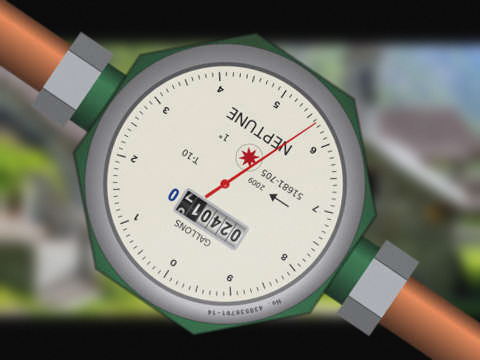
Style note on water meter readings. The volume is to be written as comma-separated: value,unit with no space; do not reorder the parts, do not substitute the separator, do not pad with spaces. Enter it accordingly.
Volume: 240165.6,gal
